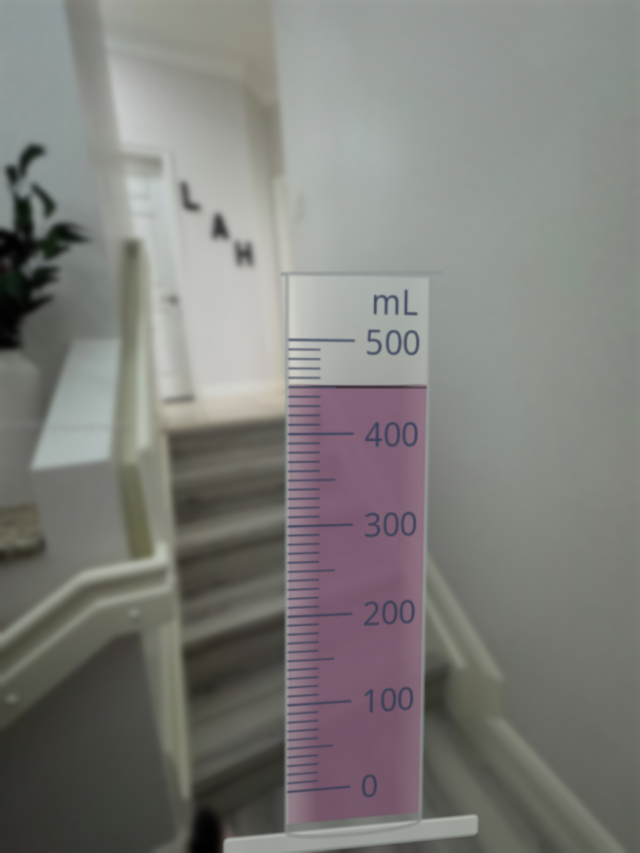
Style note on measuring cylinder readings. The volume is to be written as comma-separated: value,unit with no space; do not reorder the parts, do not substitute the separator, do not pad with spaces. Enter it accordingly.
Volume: 450,mL
